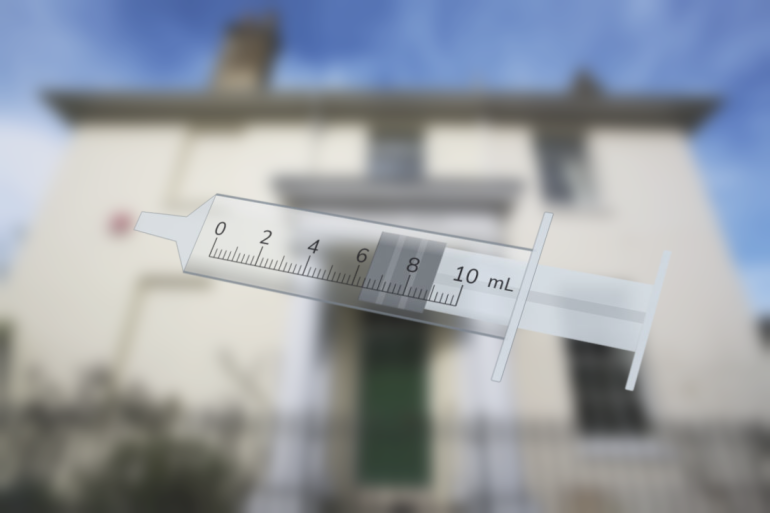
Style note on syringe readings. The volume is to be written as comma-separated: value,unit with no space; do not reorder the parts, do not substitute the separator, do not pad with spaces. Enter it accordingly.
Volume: 6.4,mL
